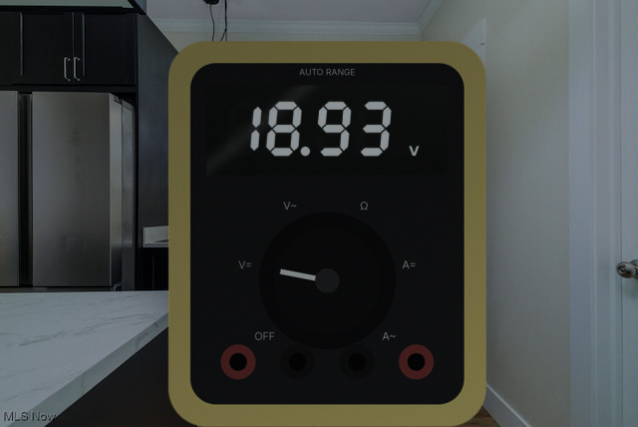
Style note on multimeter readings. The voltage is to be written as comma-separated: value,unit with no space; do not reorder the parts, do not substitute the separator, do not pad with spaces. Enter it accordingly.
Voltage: 18.93,V
